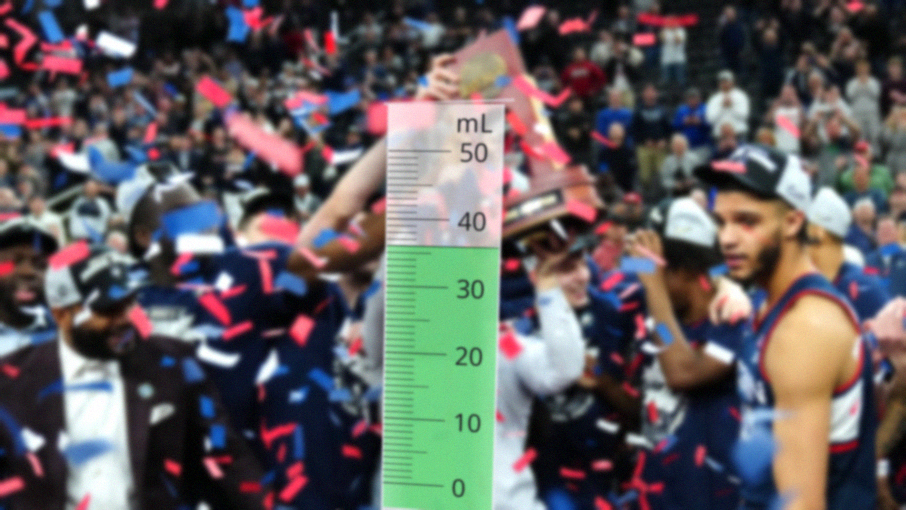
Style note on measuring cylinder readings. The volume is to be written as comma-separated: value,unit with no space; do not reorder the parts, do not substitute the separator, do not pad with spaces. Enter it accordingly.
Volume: 36,mL
